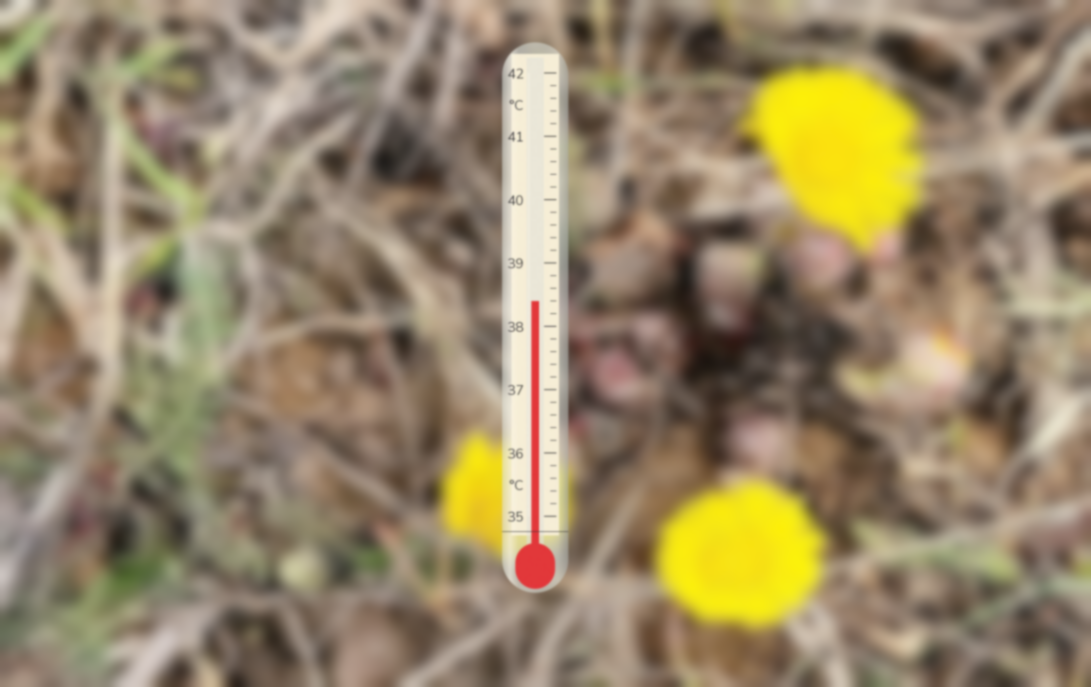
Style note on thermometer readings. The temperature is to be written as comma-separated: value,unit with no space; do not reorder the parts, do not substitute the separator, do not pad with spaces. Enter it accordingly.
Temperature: 38.4,°C
